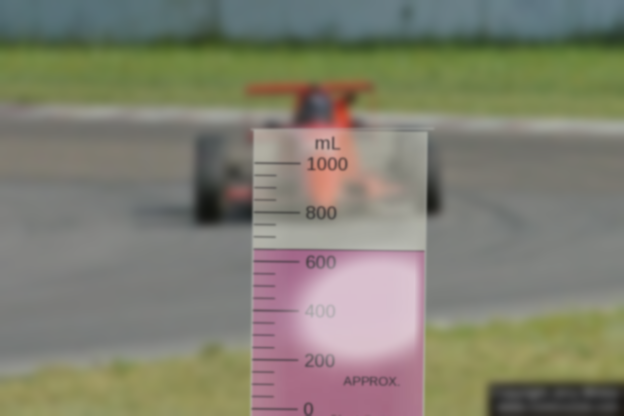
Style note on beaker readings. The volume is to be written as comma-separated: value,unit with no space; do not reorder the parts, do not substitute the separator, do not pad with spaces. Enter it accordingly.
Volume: 650,mL
